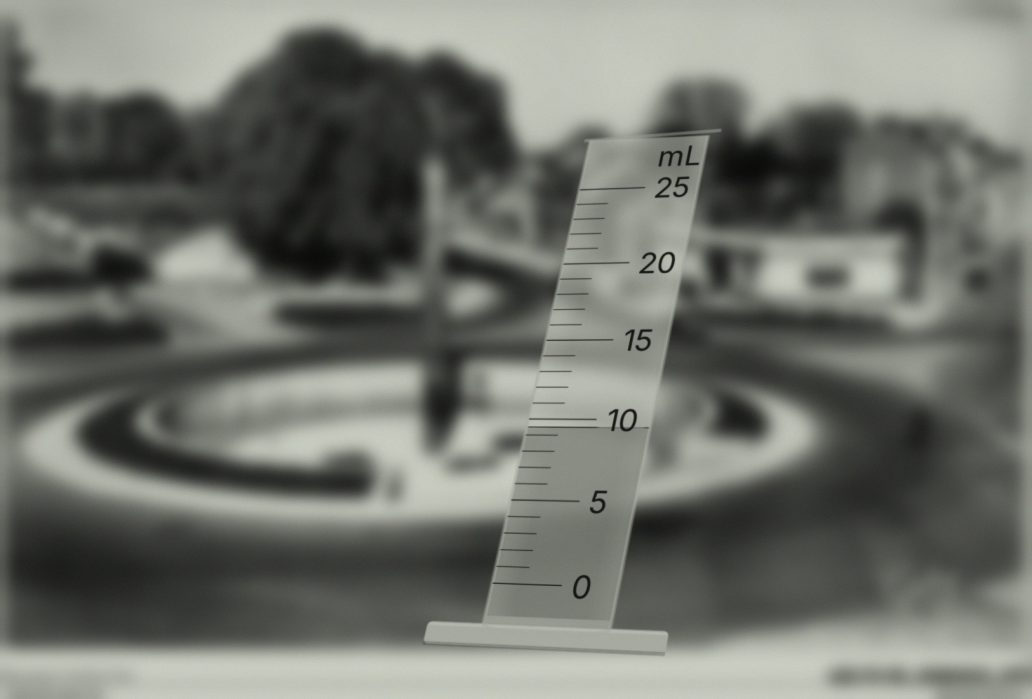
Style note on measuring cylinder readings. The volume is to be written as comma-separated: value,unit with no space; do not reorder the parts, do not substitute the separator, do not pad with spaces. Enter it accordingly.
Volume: 9.5,mL
